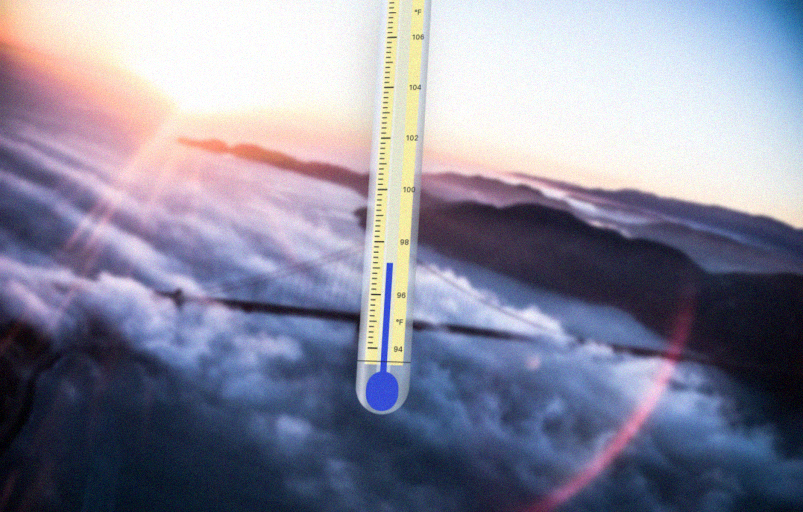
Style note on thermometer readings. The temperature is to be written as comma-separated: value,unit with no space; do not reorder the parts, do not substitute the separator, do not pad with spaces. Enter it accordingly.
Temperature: 97.2,°F
